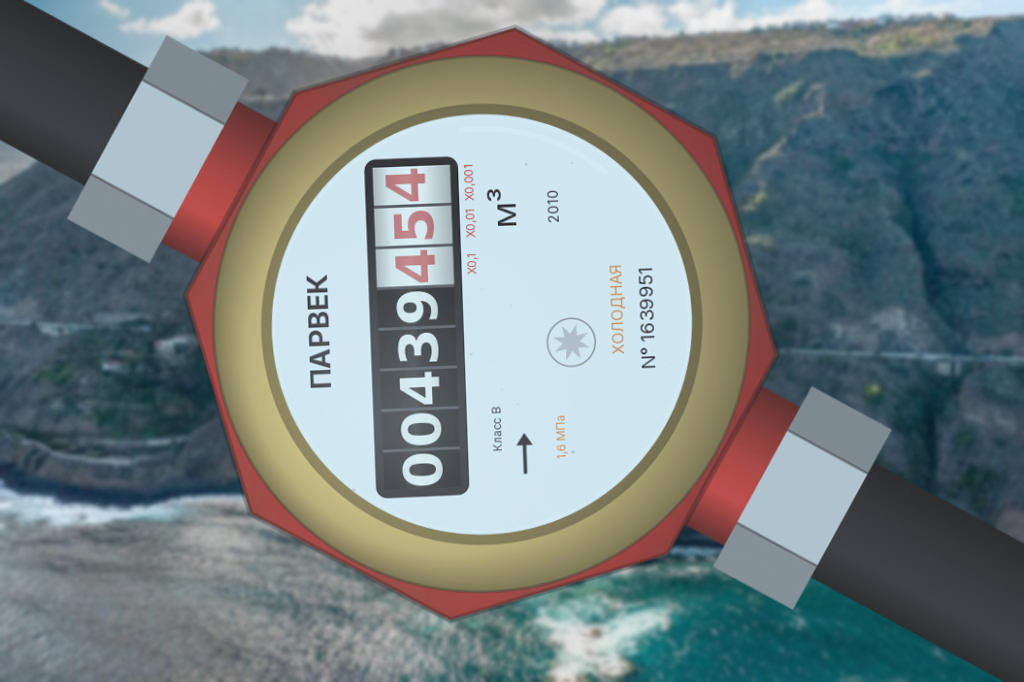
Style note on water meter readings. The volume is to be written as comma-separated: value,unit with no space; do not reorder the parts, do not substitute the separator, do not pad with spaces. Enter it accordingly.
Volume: 439.454,m³
